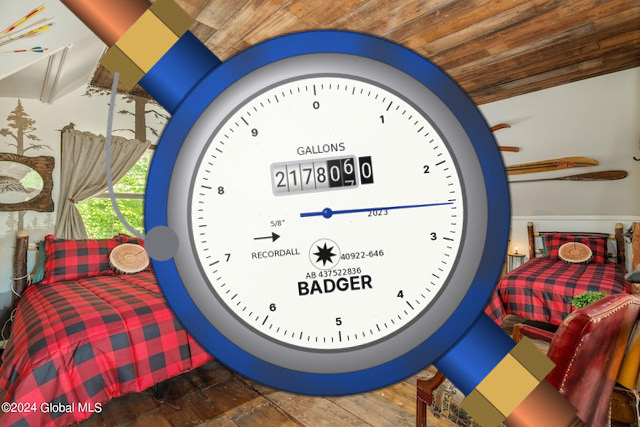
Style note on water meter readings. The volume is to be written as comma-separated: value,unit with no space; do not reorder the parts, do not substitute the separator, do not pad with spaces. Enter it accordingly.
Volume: 2178062.5,gal
